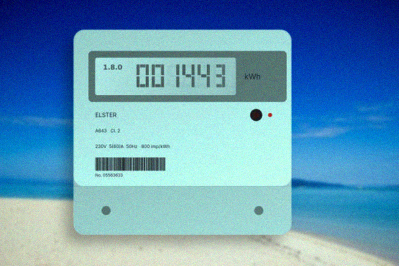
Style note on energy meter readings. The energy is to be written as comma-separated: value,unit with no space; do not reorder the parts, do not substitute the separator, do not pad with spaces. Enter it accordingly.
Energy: 1443,kWh
